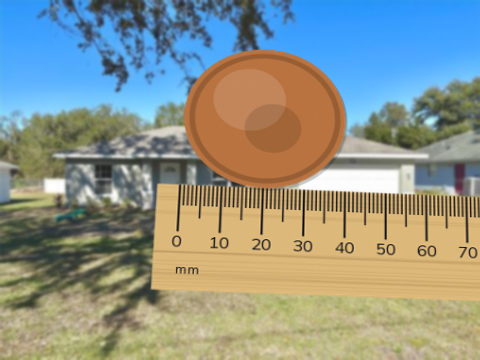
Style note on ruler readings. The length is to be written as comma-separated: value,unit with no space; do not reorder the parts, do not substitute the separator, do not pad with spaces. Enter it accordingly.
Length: 40,mm
